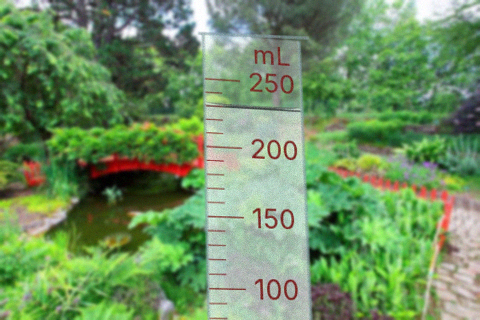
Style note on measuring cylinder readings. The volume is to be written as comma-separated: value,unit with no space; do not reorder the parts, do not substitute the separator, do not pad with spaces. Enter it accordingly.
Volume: 230,mL
